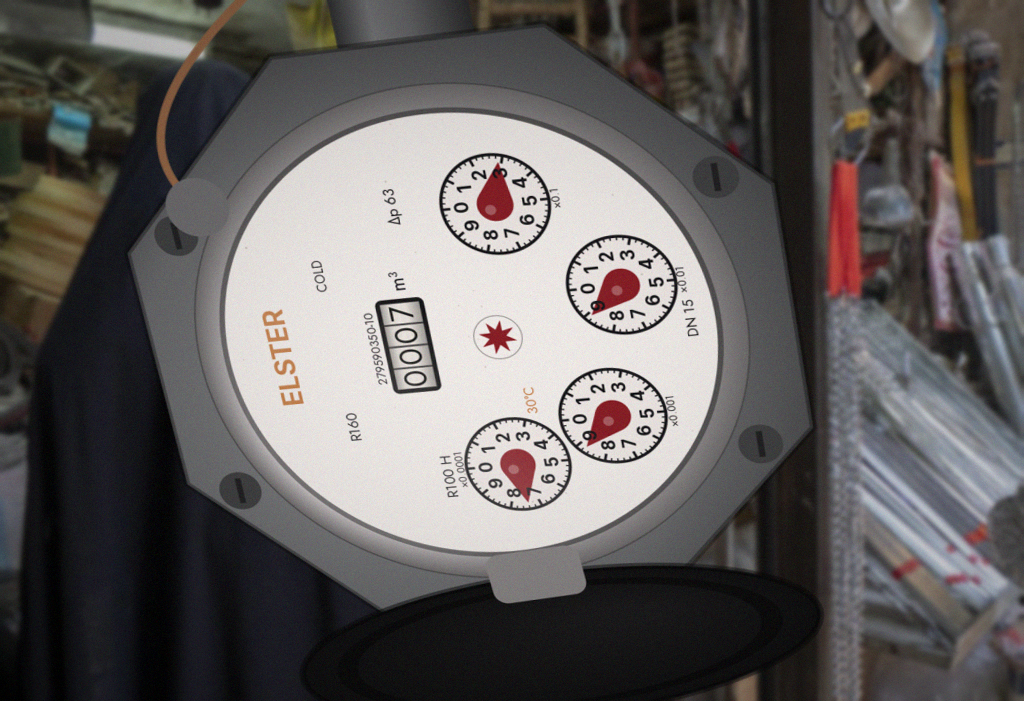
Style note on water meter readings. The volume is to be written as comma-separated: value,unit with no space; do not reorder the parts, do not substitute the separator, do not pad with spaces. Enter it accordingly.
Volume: 7.2887,m³
